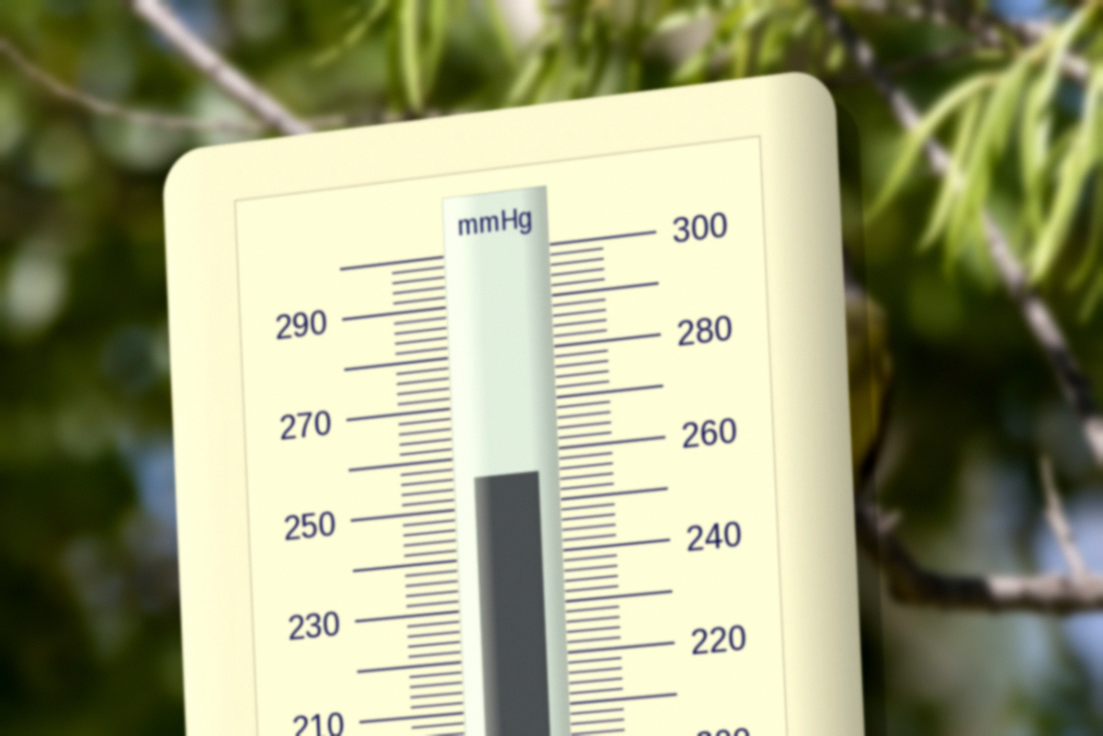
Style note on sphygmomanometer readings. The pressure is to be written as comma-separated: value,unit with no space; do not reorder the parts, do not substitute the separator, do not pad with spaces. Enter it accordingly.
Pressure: 256,mmHg
